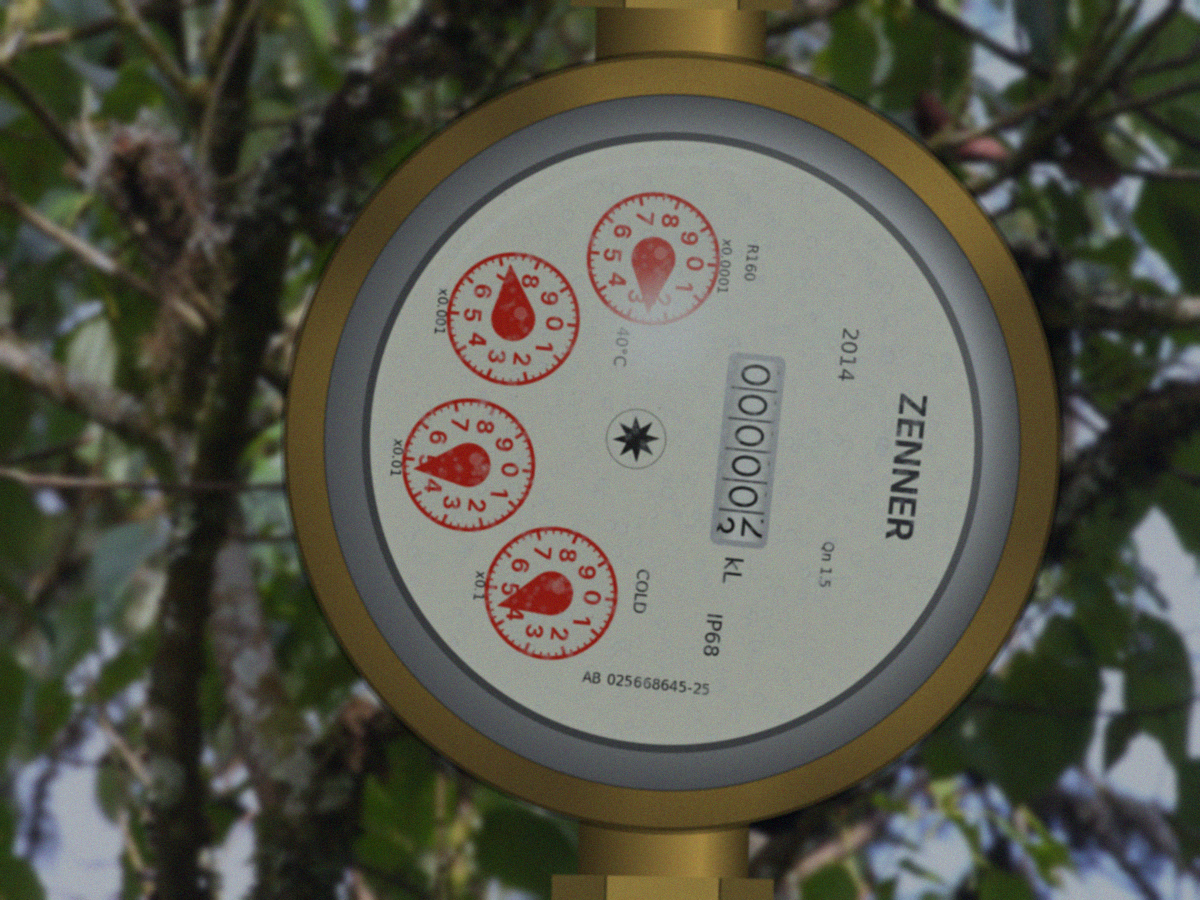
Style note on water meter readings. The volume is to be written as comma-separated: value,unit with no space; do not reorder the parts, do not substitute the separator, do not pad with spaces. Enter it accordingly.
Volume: 2.4472,kL
